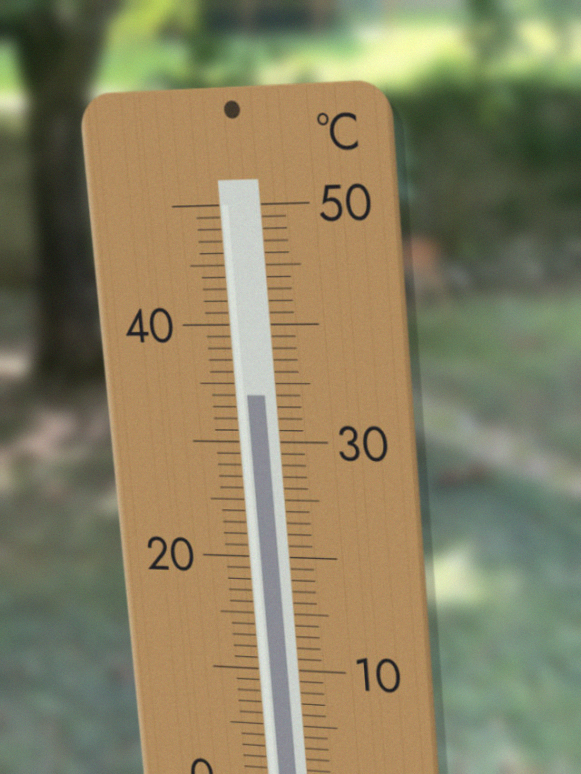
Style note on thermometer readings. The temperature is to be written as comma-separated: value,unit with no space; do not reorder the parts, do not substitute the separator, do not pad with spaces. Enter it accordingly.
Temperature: 34,°C
